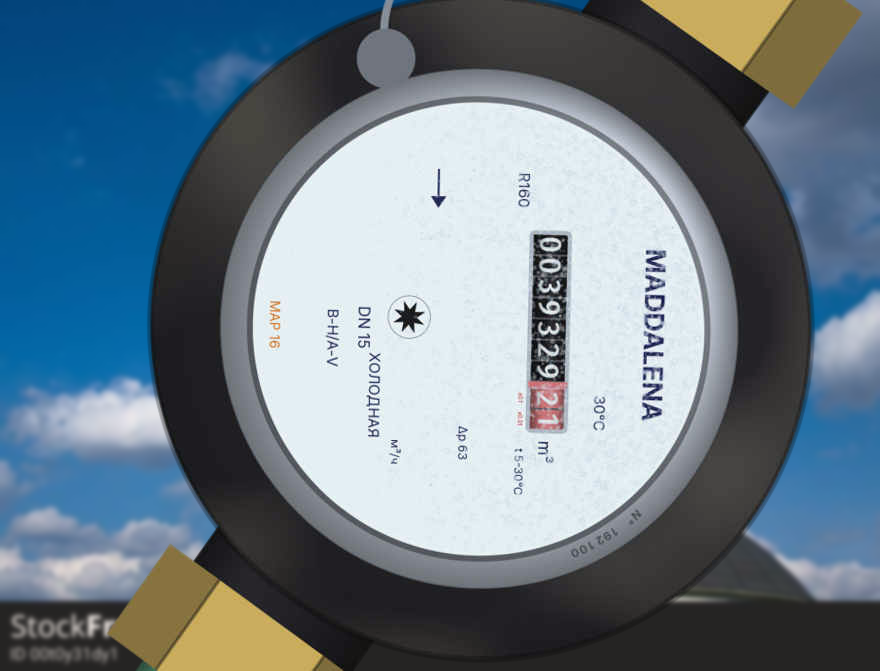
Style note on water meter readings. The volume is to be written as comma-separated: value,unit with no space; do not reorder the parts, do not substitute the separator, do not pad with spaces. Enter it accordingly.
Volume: 39329.21,m³
